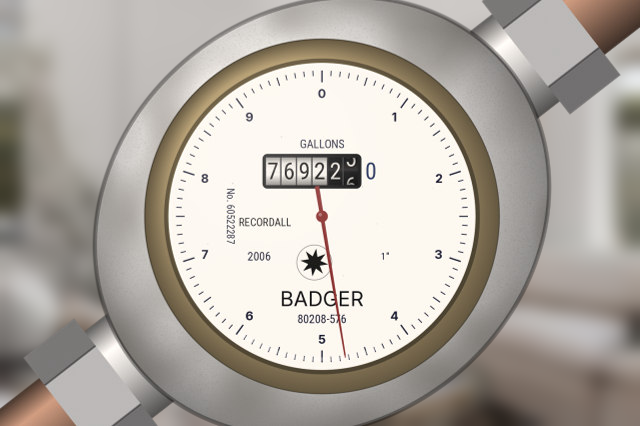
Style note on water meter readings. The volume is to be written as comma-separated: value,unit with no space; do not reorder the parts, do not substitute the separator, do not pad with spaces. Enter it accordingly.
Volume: 7692254.7,gal
